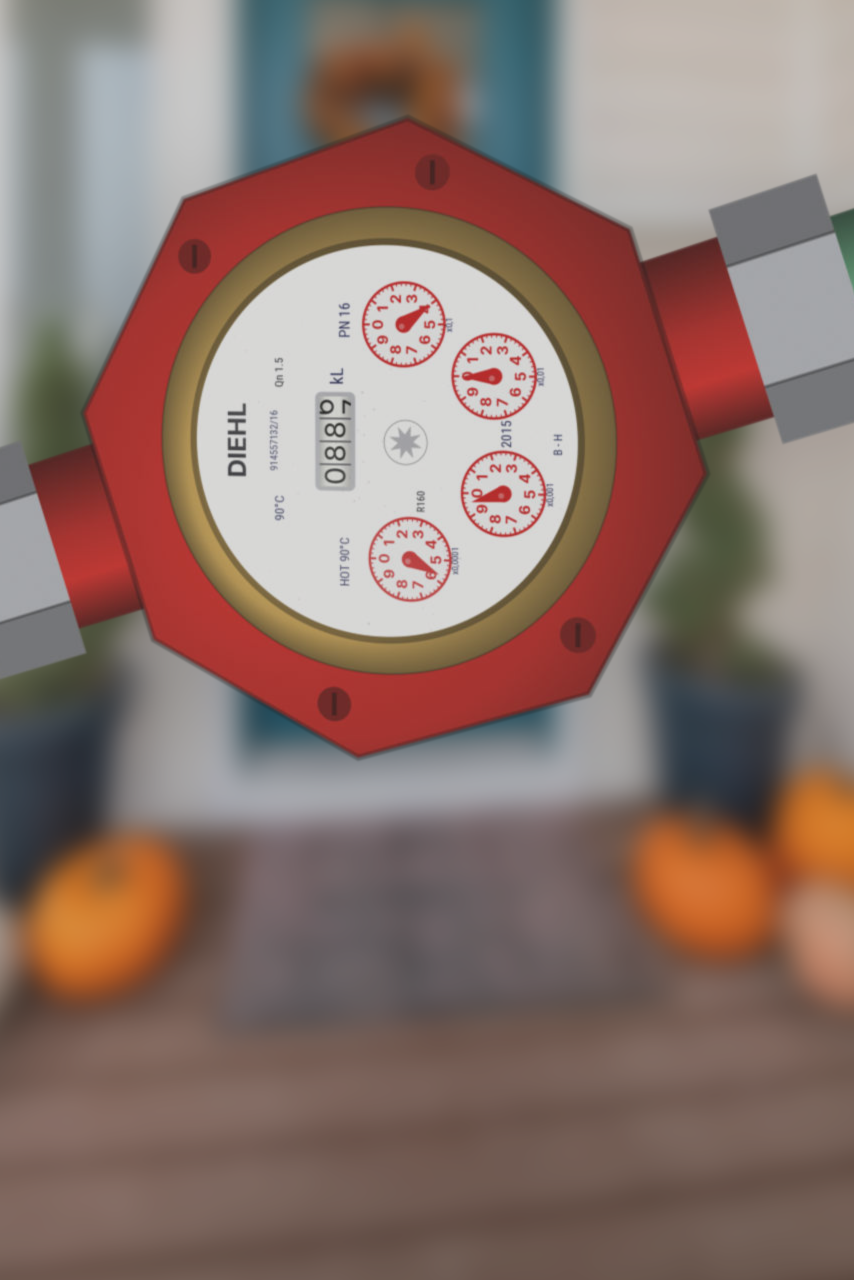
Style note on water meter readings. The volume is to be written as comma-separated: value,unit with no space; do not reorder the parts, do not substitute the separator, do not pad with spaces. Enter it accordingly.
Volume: 886.3995,kL
